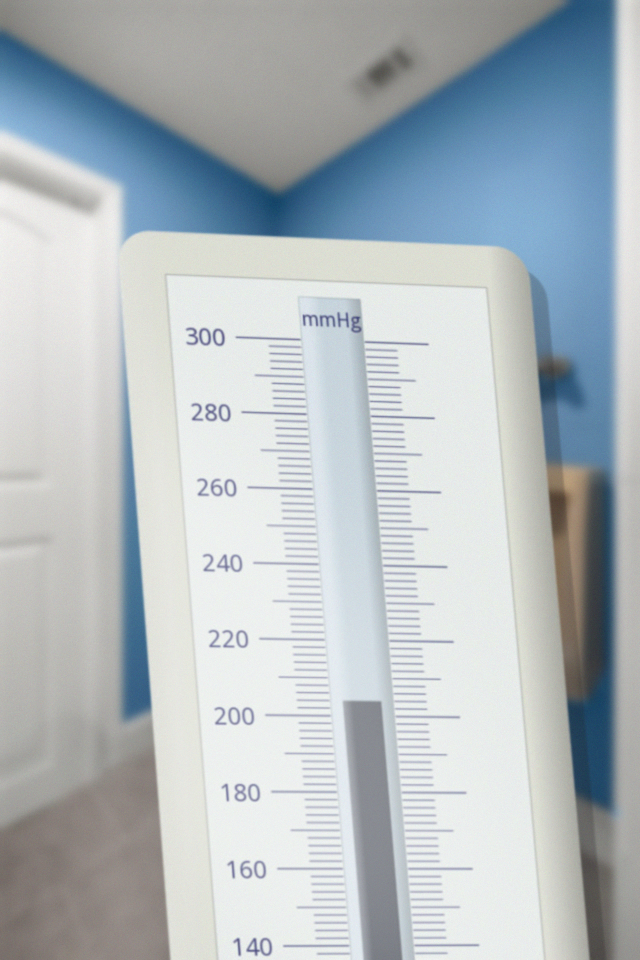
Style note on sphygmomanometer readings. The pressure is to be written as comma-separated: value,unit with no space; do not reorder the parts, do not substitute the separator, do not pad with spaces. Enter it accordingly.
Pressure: 204,mmHg
